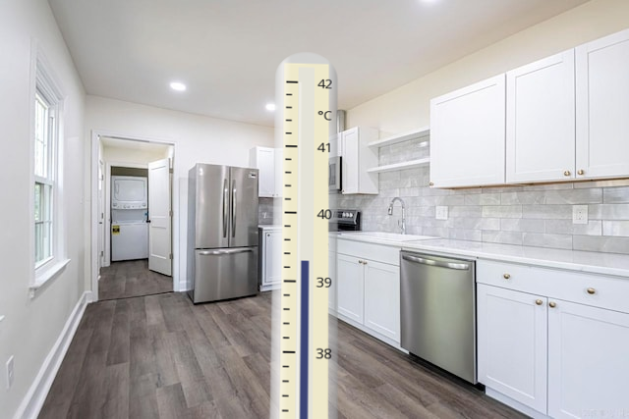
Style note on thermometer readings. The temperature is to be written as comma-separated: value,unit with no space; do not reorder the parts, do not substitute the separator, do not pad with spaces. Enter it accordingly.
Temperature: 39.3,°C
